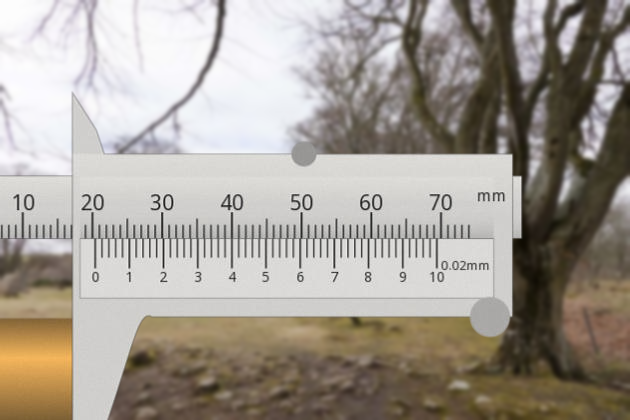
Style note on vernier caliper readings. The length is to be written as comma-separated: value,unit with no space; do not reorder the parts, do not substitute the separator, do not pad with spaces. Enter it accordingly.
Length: 20.4,mm
